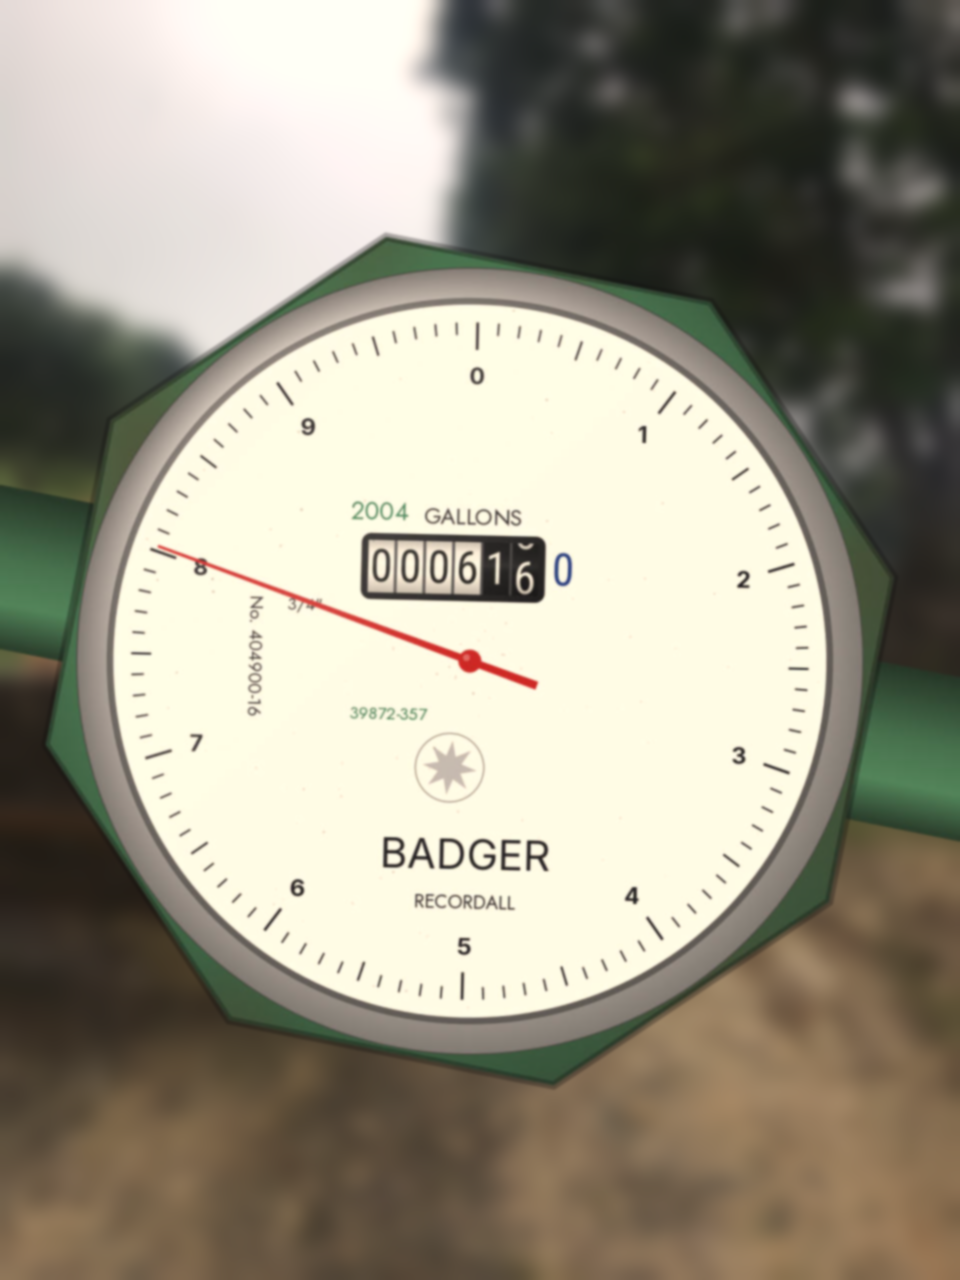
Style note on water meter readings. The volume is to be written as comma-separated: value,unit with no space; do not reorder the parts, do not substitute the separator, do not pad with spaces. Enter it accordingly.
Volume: 6158.0,gal
